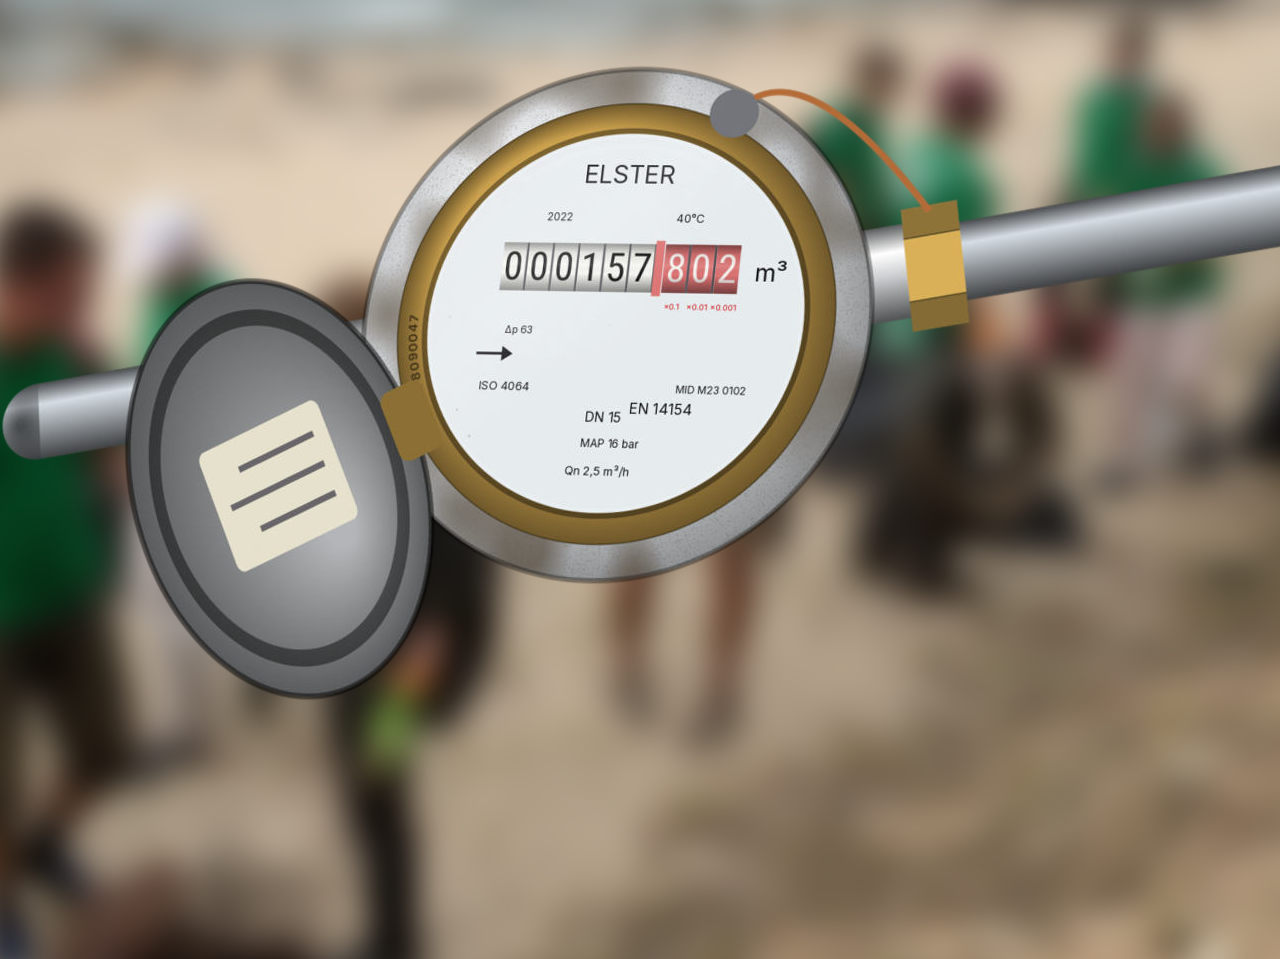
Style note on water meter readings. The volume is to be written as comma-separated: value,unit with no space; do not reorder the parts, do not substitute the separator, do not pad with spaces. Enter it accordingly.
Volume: 157.802,m³
